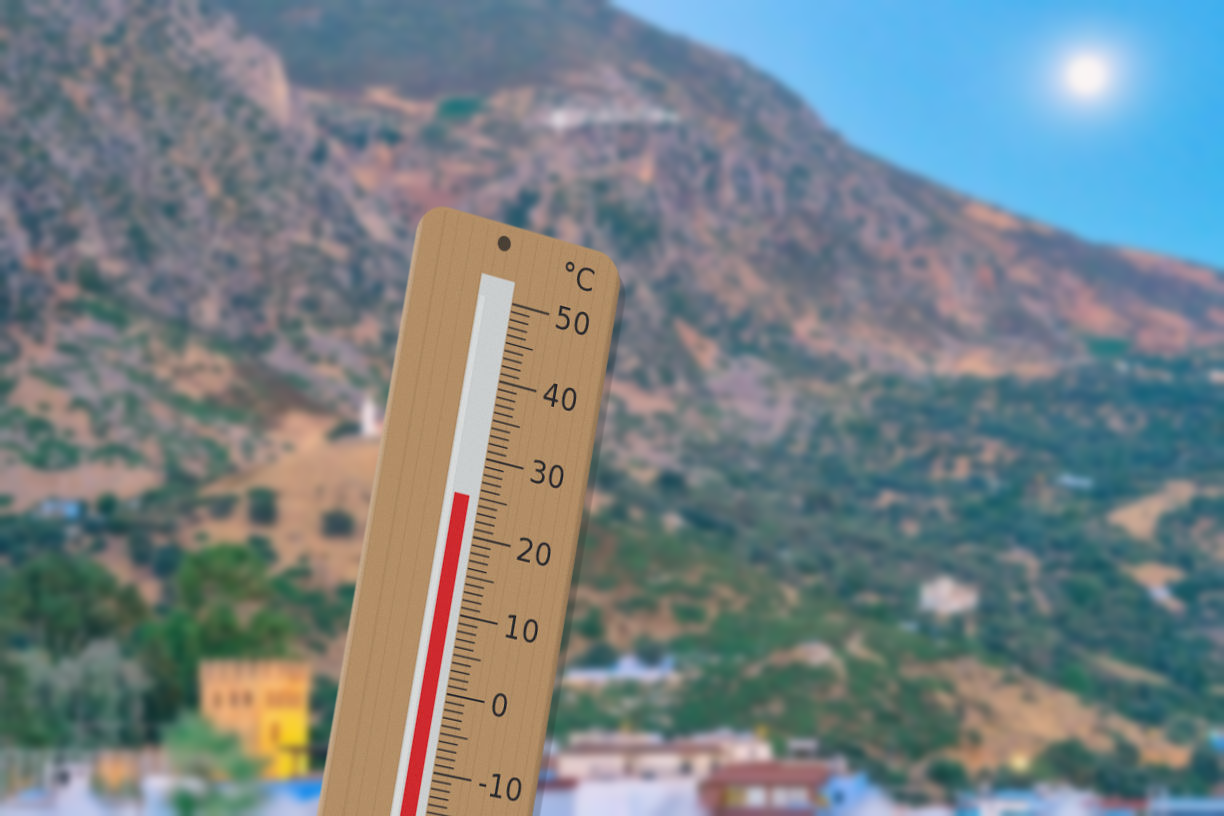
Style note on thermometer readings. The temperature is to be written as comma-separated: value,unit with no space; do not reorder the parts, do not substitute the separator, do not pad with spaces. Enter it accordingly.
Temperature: 25,°C
